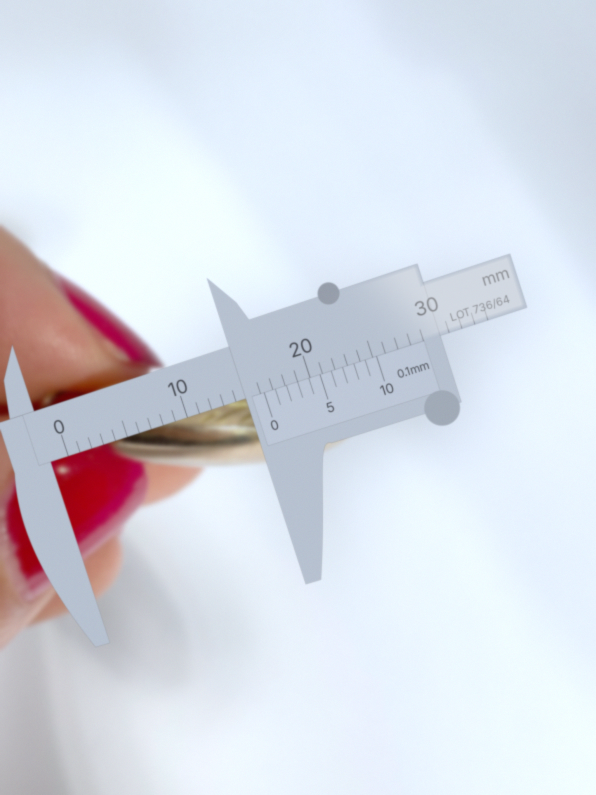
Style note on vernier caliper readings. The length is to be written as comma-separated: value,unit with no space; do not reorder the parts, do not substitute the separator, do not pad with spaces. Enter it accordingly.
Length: 16.3,mm
